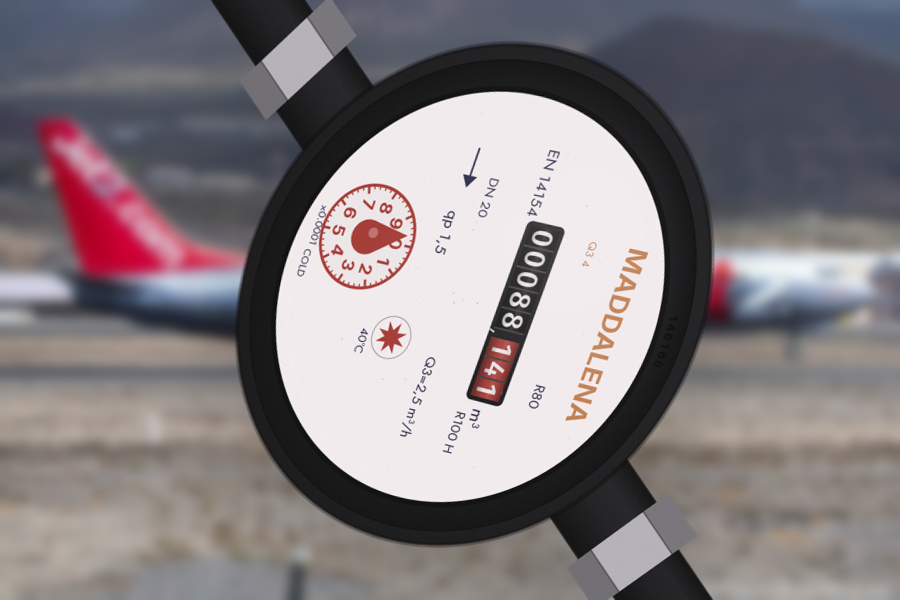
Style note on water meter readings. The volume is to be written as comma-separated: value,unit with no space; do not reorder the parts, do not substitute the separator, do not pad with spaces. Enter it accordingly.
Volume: 88.1409,m³
